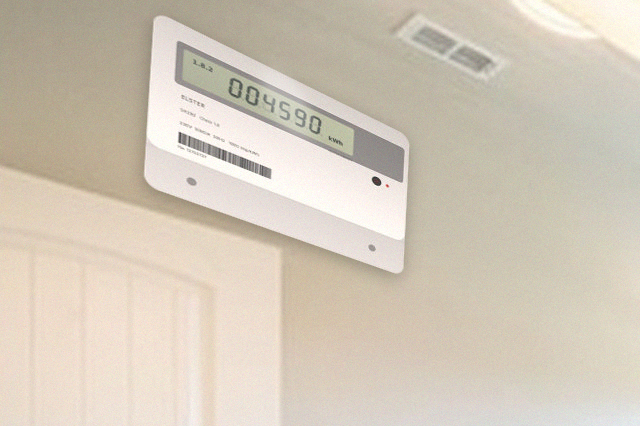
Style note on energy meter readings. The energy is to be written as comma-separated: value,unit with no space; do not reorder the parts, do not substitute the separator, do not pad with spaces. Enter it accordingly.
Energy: 4590,kWh
